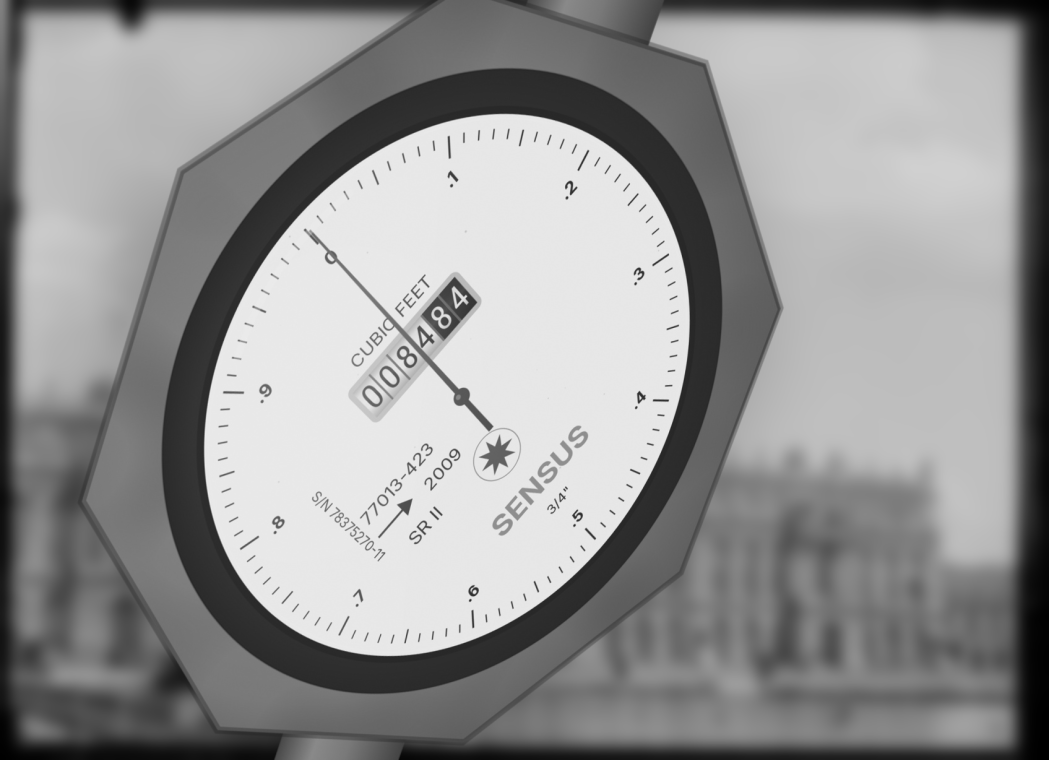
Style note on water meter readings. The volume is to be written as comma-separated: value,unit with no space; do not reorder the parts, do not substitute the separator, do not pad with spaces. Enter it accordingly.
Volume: 8484.00,ft³
